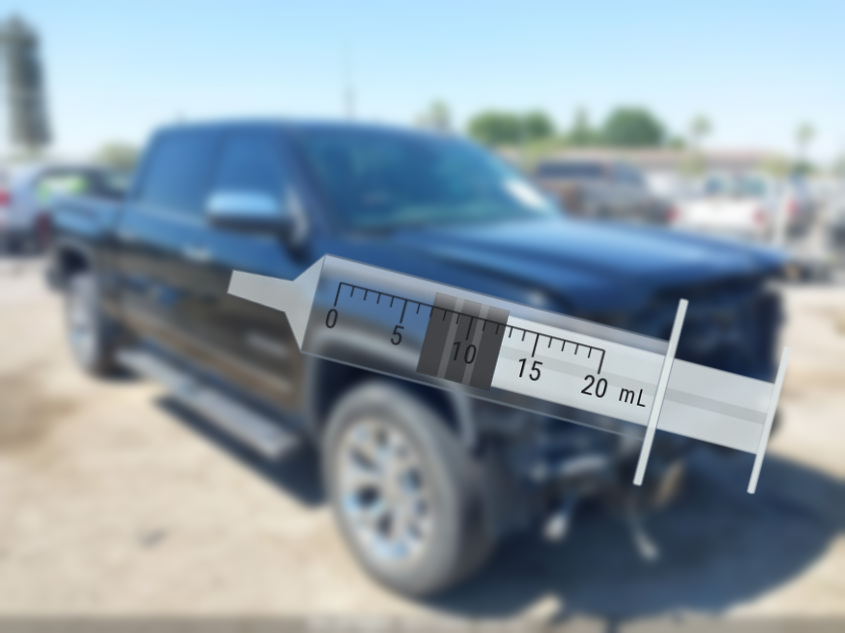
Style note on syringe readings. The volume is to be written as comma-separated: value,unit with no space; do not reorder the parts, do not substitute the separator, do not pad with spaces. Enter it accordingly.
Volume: 7,mL
